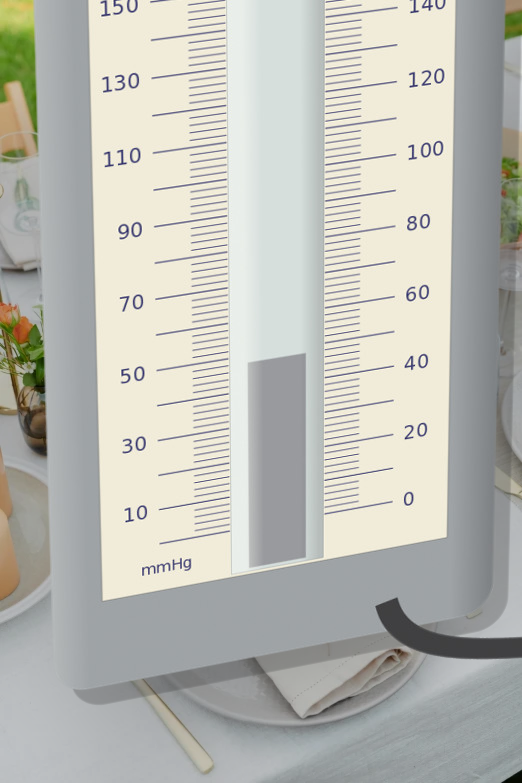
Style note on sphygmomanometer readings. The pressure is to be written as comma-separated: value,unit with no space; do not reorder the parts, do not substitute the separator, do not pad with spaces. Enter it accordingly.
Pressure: 48,mmHg
